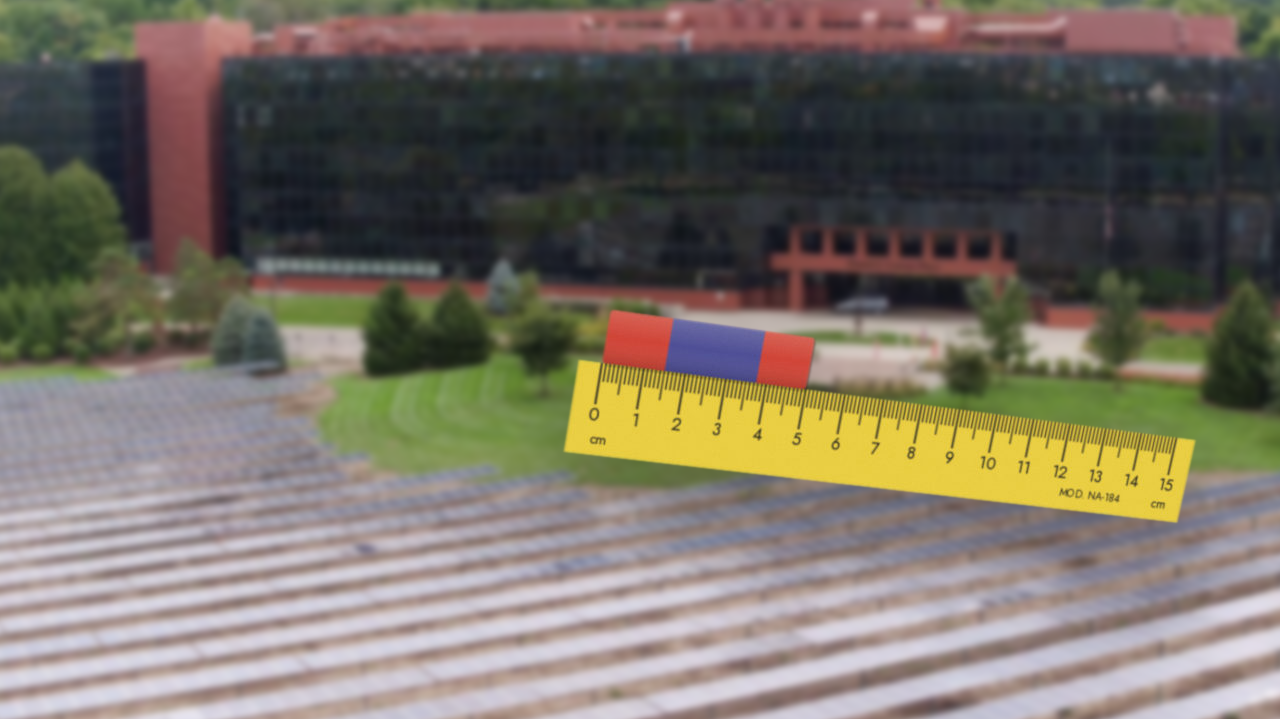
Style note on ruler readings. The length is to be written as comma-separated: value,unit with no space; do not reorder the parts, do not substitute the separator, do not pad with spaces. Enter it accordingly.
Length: 5,cm
